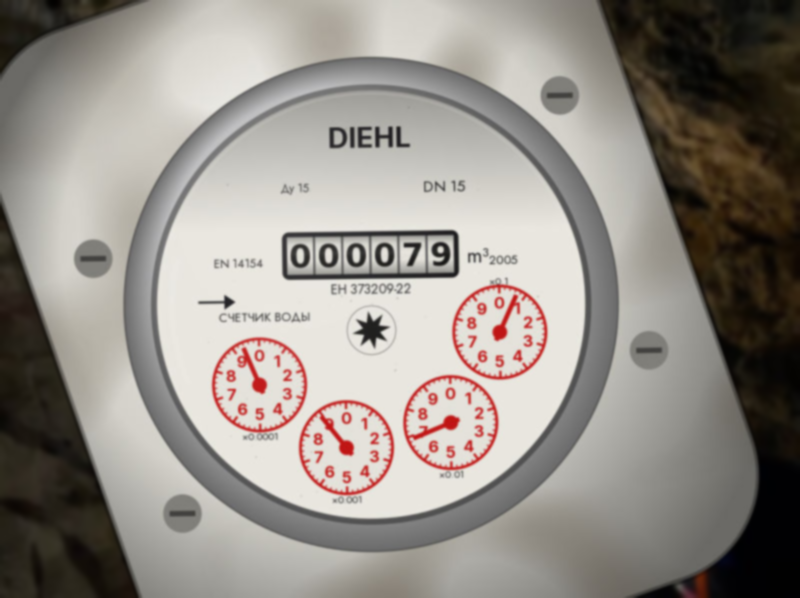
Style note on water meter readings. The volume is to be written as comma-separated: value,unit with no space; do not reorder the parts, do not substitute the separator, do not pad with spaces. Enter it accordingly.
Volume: 79.0689,m³
